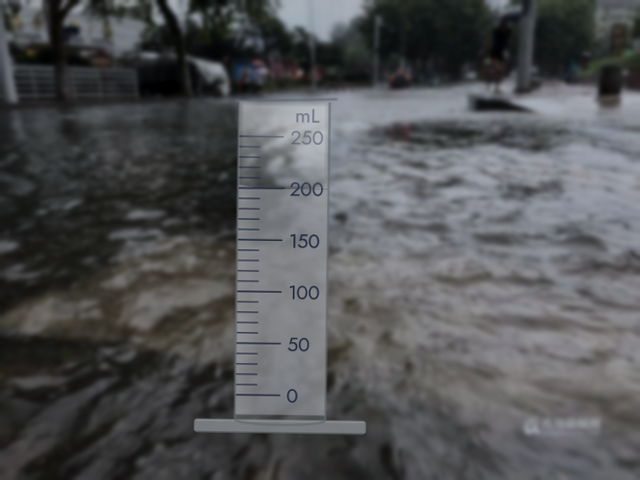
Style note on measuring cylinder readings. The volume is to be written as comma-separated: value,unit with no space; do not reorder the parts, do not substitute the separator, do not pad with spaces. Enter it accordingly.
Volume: 200,mL
